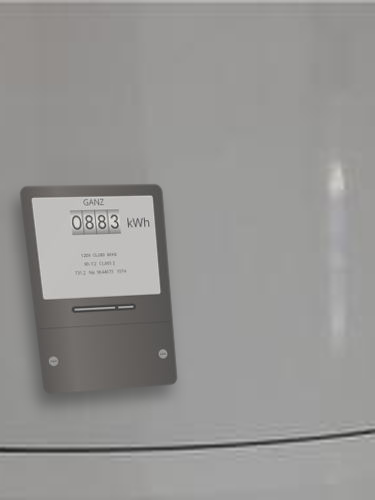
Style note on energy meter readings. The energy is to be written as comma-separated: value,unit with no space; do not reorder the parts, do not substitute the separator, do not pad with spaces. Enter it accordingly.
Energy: 883,kWh
